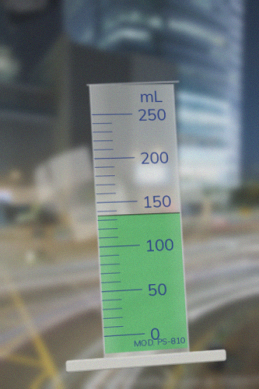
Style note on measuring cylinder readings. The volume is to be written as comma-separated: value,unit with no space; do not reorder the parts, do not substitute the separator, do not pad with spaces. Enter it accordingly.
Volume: 135,mL
